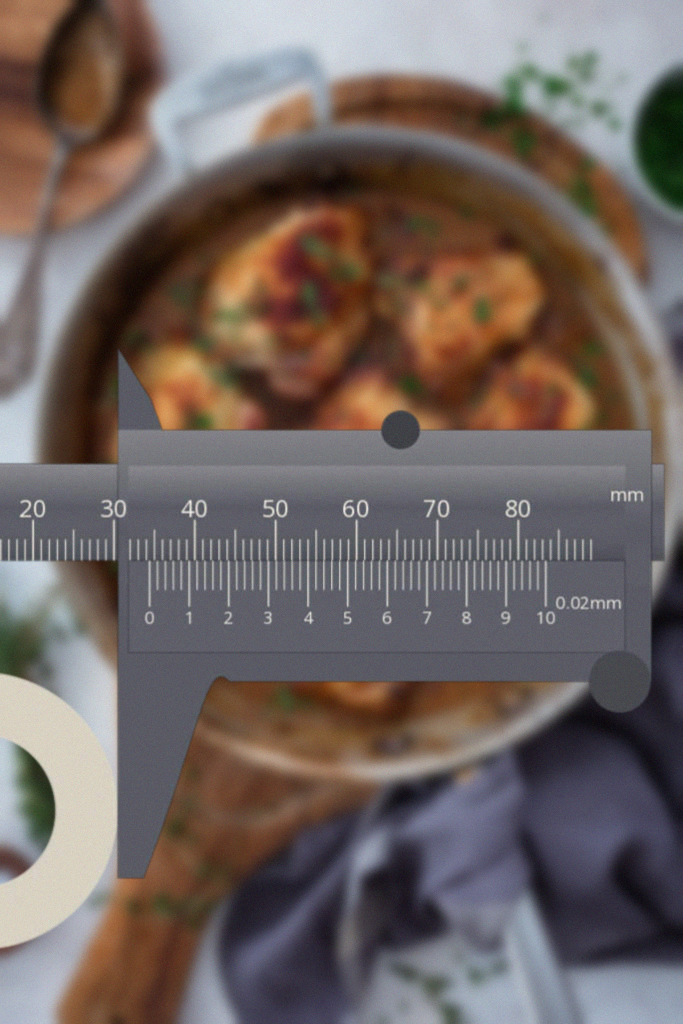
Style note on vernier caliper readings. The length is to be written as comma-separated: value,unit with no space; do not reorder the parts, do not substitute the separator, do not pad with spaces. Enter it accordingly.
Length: 34.4,mm
